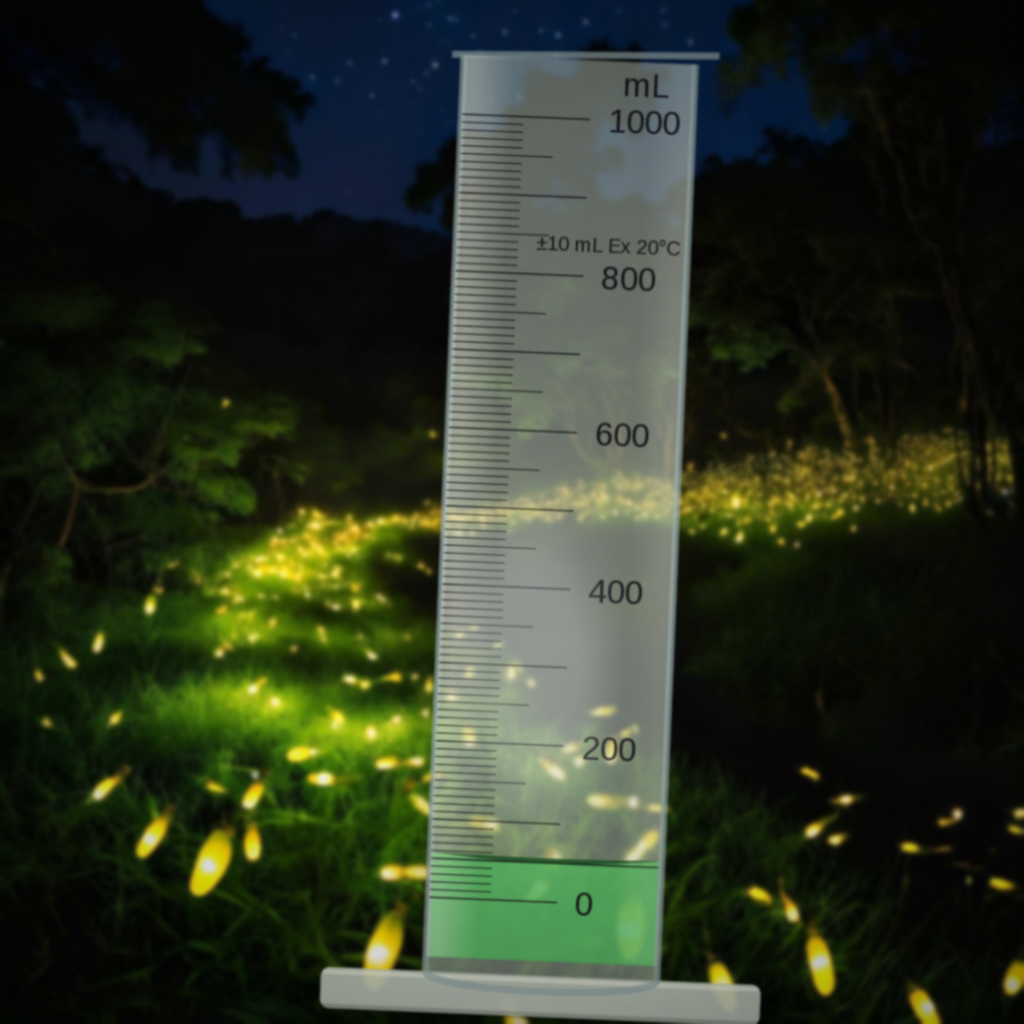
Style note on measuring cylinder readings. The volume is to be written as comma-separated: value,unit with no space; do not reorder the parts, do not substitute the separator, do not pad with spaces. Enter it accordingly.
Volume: 50,mL
